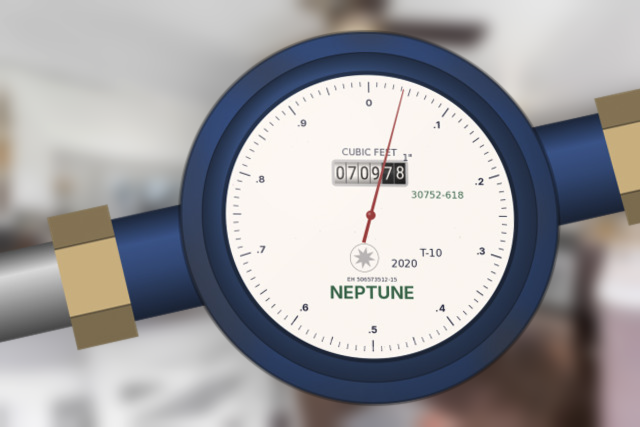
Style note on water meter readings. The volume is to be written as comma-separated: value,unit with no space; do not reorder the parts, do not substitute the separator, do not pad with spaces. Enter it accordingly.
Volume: 70978.04,ft³
